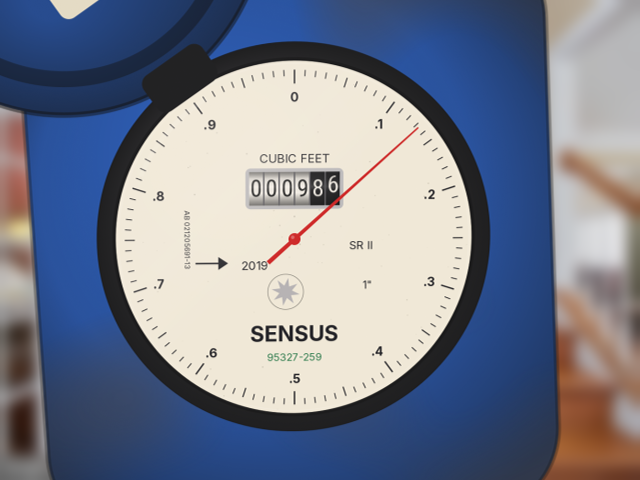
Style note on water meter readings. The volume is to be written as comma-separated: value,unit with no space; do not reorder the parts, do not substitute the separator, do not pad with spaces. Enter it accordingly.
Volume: 986.13,ft³
